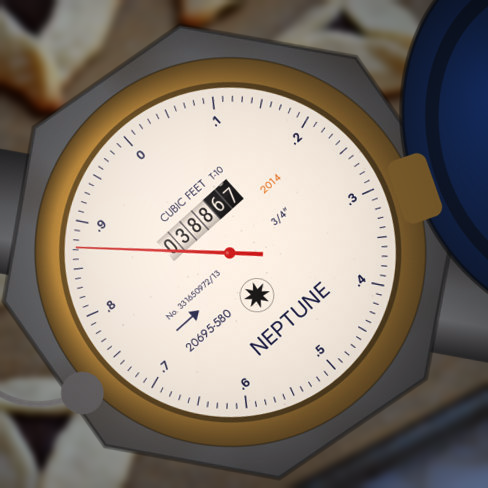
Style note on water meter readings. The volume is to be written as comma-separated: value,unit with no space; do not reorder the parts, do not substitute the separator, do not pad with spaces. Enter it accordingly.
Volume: 38866.87,ft³
